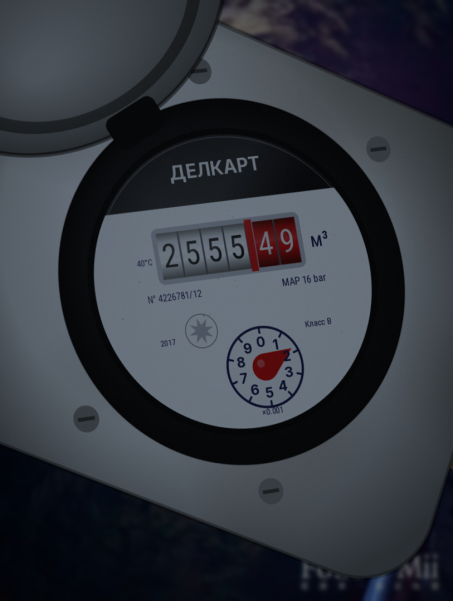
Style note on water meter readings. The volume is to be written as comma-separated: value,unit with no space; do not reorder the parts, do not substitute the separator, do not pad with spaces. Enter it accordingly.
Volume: 2555.491,m³
